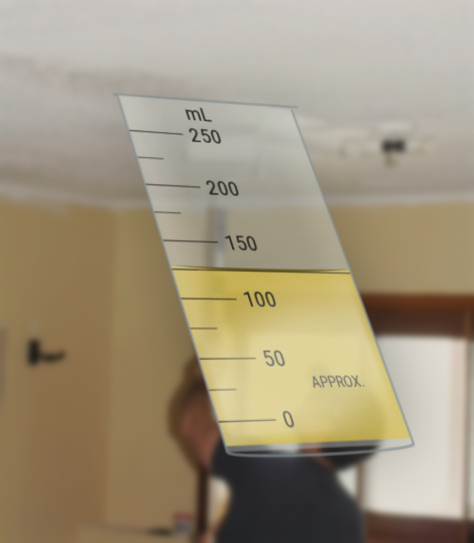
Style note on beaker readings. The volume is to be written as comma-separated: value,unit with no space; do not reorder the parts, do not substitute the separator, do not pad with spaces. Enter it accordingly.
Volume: 125,mL
